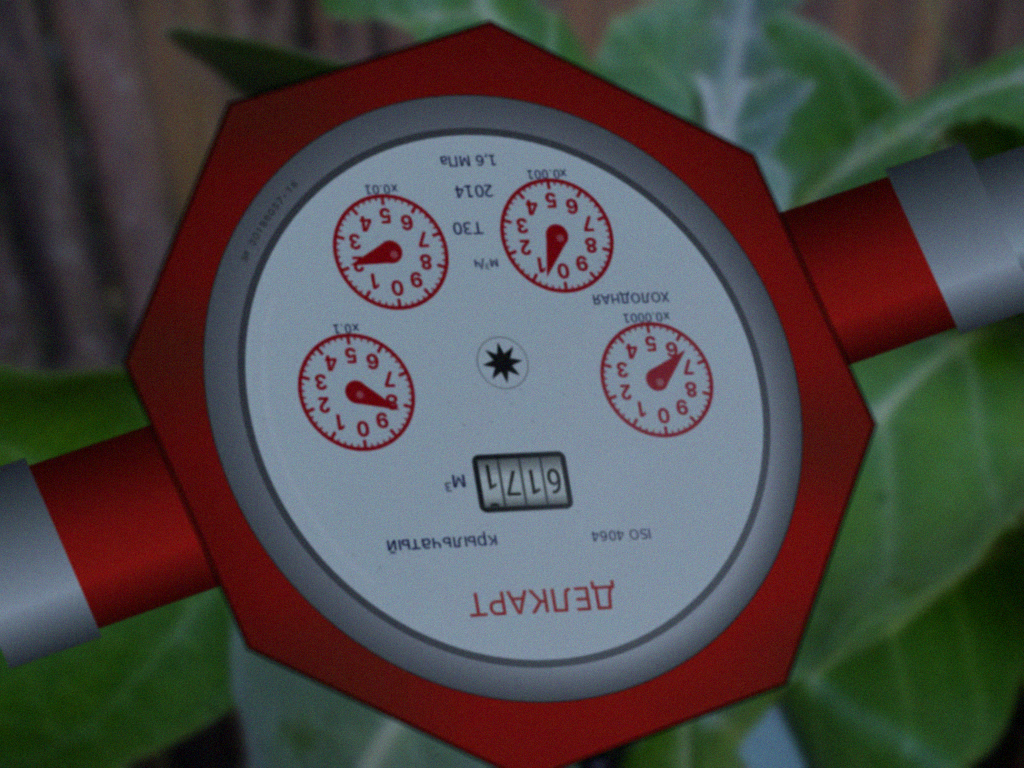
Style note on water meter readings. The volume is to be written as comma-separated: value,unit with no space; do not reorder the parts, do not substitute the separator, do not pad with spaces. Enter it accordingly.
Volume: 6170.8206,m³
